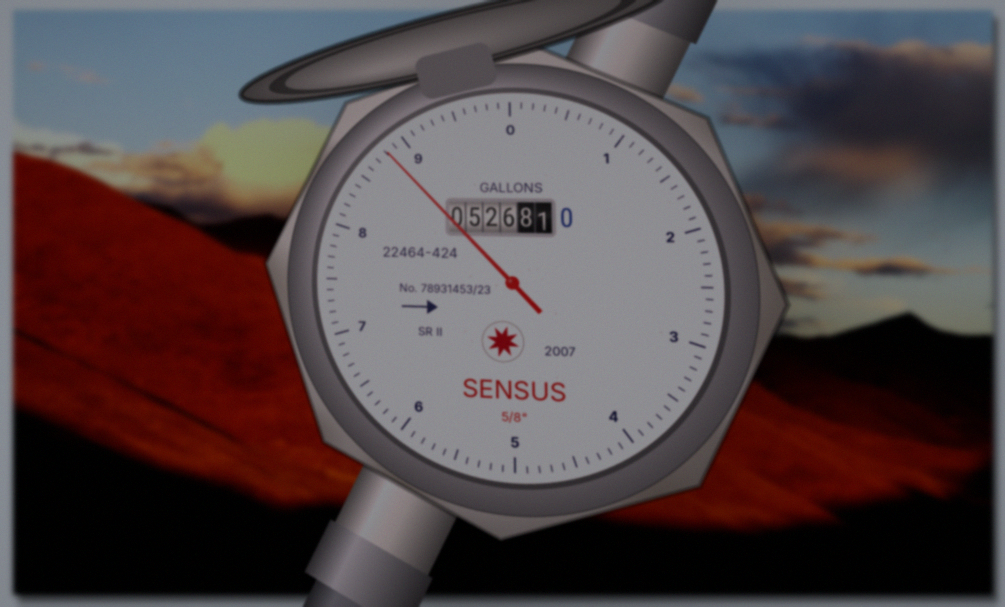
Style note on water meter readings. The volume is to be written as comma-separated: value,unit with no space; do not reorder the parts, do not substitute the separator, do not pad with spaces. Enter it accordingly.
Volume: 526808.8,gal
